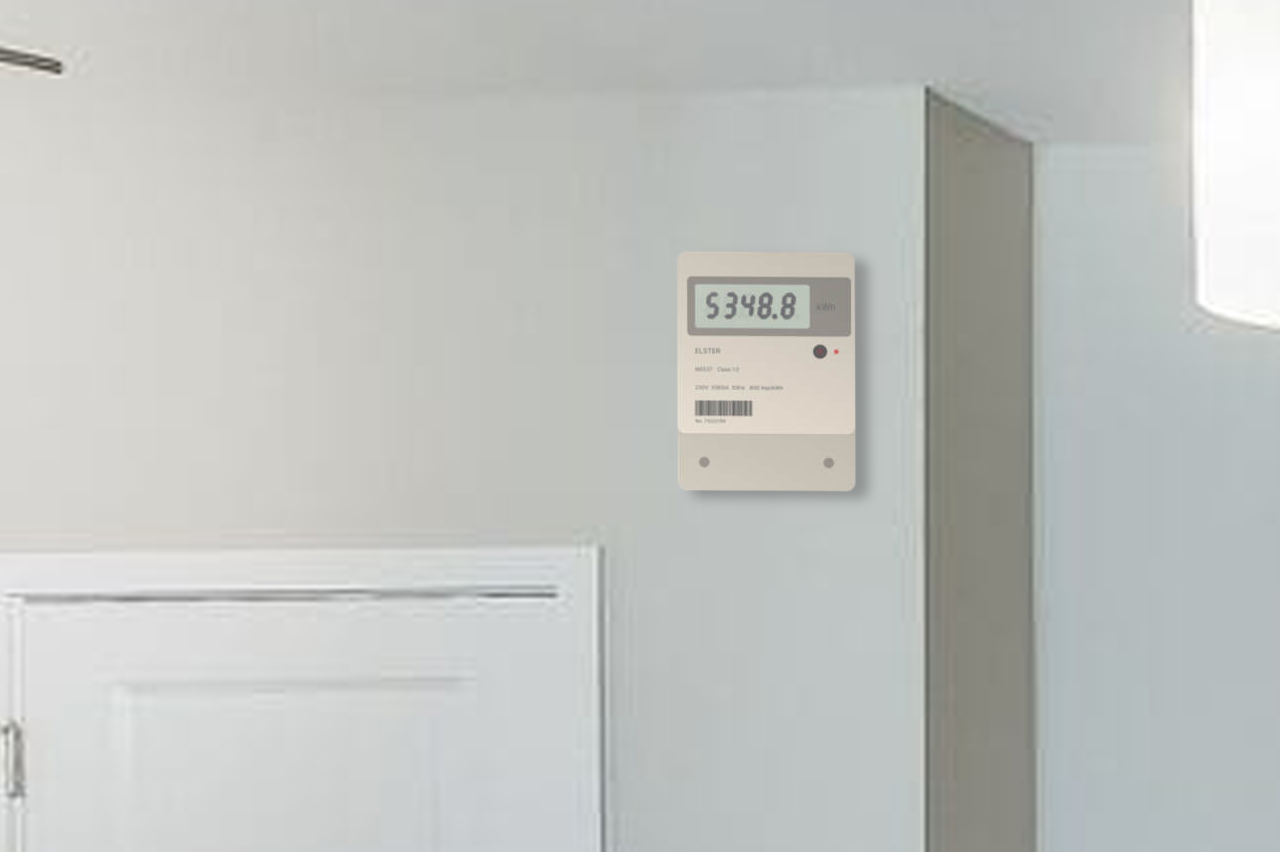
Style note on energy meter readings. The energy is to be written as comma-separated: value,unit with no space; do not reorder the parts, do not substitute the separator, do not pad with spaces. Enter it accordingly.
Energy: 5348.8,kWh
